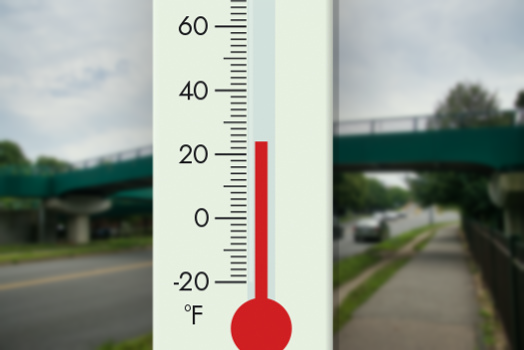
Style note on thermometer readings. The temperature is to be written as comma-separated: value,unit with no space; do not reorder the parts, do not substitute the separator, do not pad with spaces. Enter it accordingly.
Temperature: 24,°F
